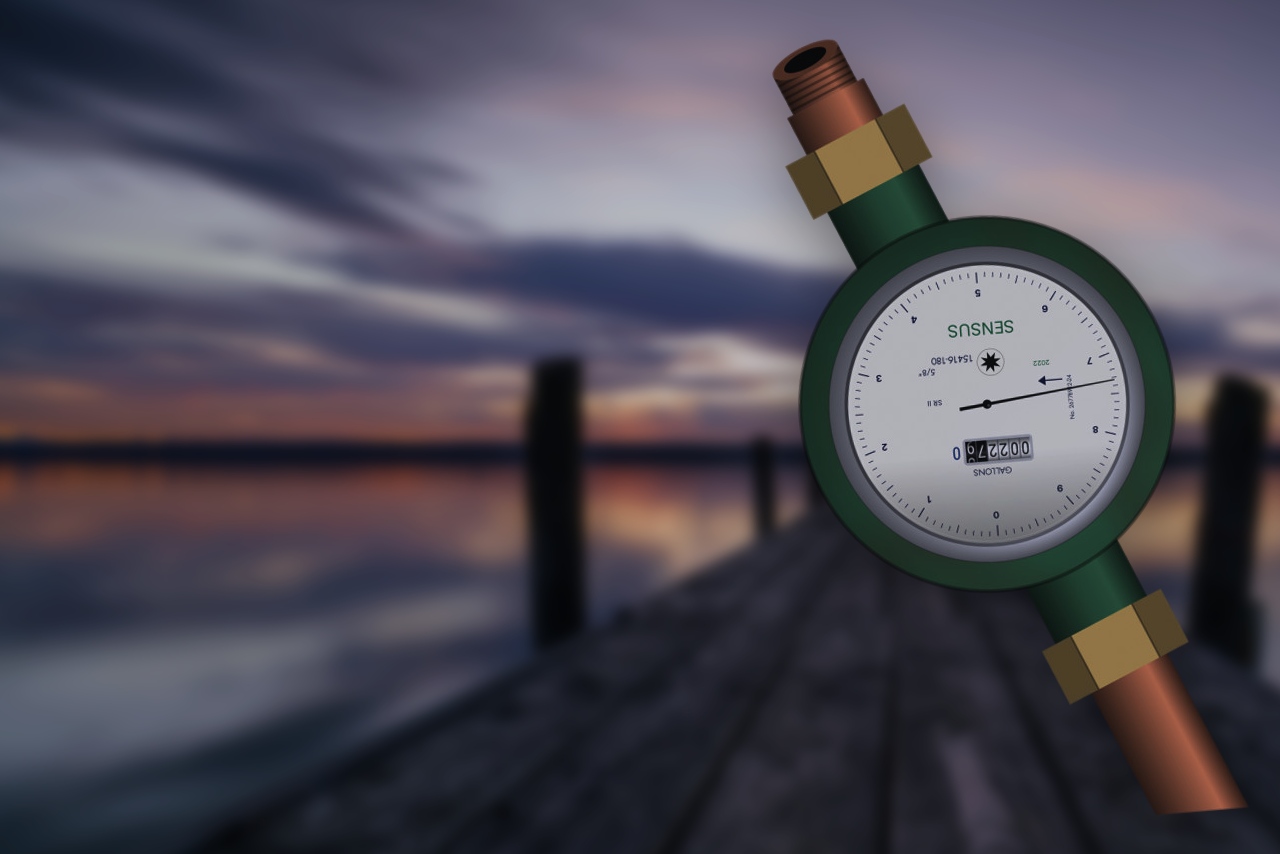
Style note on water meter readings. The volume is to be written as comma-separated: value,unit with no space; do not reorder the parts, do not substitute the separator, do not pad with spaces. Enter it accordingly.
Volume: 22787.3,gal
